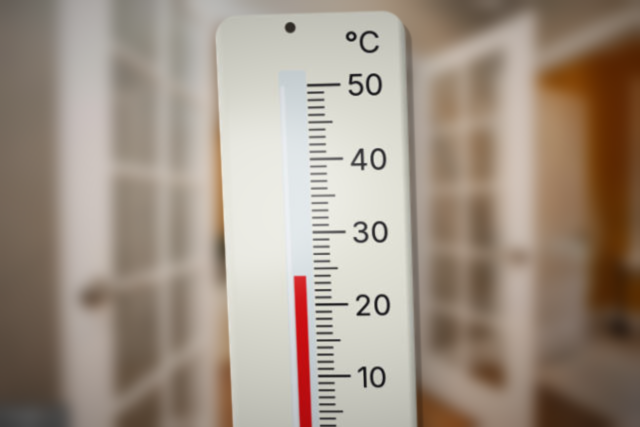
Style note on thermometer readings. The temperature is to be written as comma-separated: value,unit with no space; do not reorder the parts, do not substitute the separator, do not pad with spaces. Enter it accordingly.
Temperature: 24,°C
